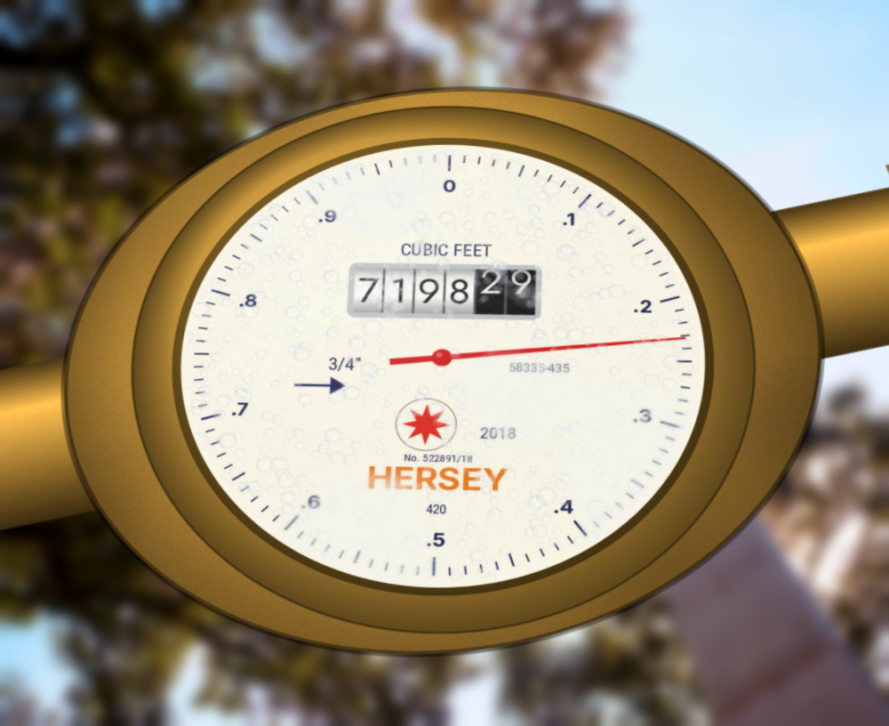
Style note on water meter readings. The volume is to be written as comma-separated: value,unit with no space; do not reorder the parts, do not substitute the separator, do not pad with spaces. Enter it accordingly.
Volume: 719829.23,ft³
